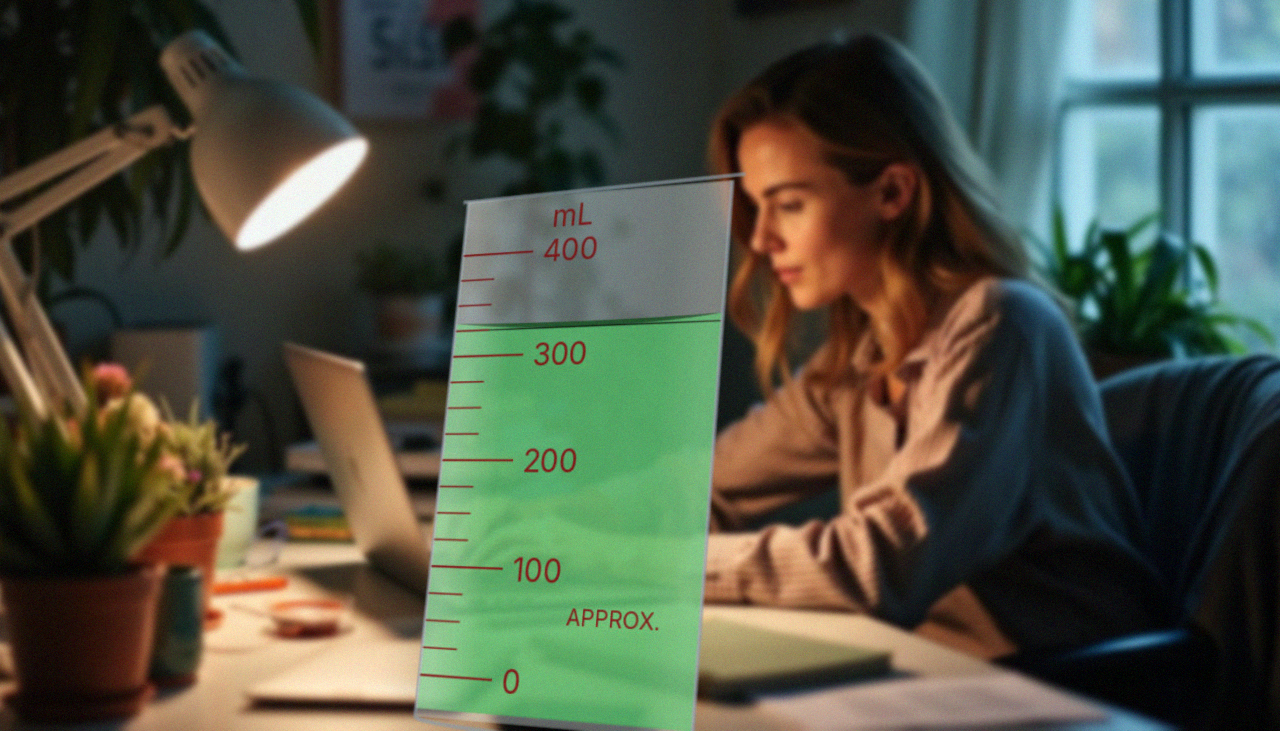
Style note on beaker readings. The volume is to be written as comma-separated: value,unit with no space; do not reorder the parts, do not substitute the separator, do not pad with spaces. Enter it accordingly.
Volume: 325,mL
